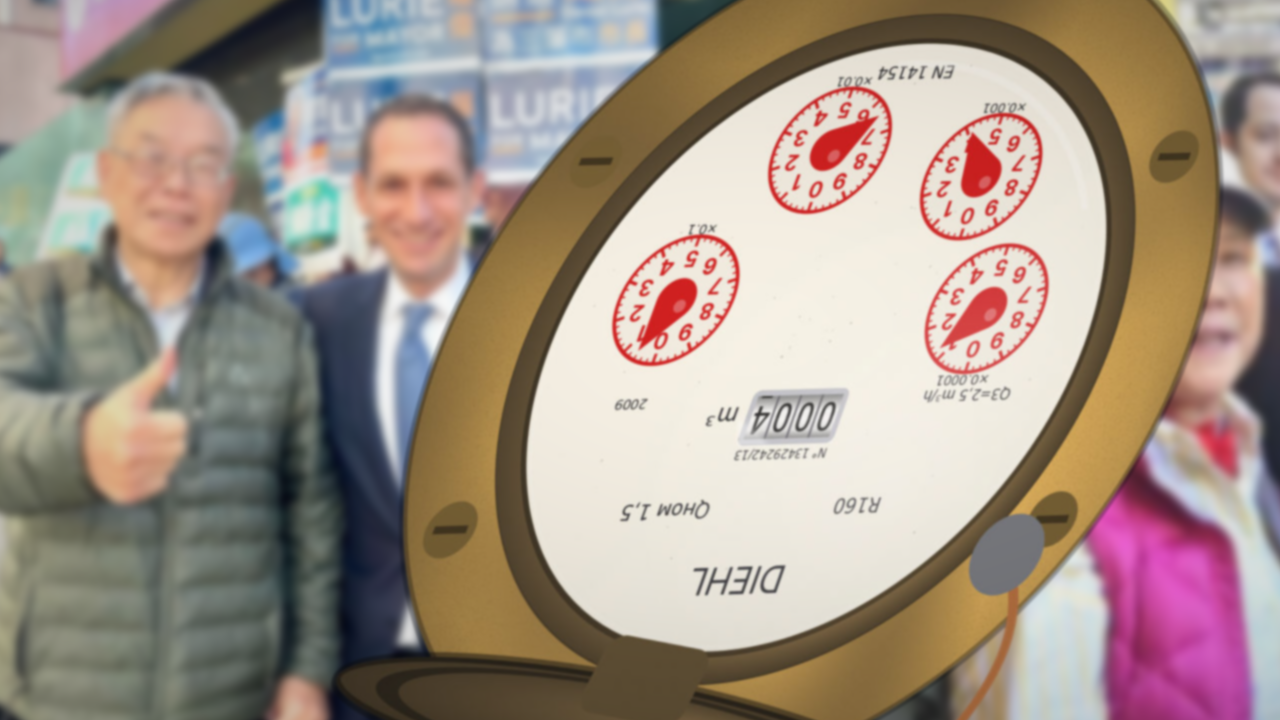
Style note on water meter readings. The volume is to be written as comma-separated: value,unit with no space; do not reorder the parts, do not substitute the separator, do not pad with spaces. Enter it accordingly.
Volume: 4.0641,m³
